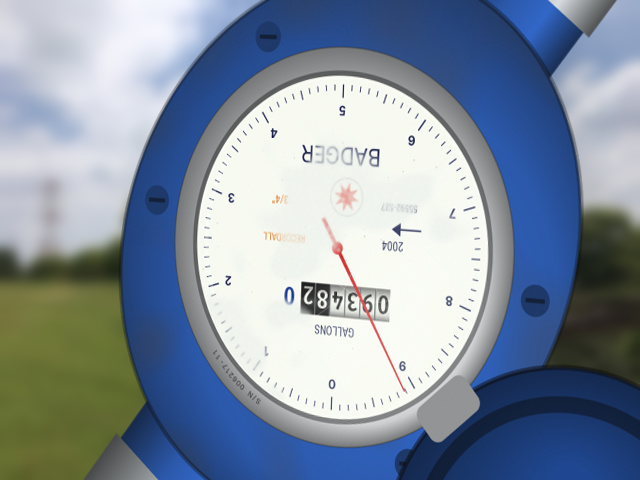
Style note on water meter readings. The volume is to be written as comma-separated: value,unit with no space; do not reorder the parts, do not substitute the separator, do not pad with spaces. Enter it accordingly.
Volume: 934819.1,gal
